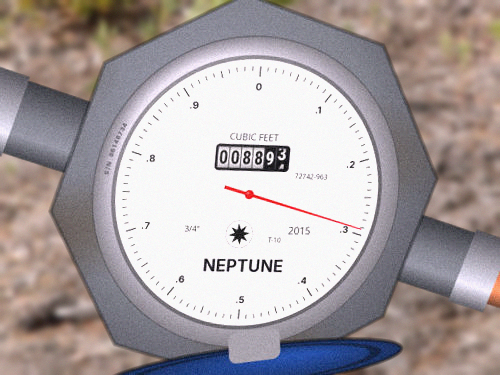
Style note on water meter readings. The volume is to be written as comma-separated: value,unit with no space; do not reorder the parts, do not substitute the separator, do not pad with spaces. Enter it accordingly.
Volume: 8893.29,ft³
